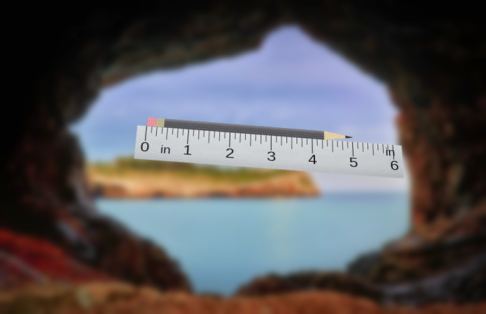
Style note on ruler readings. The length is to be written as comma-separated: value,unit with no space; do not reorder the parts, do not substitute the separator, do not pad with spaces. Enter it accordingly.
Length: 5,in
